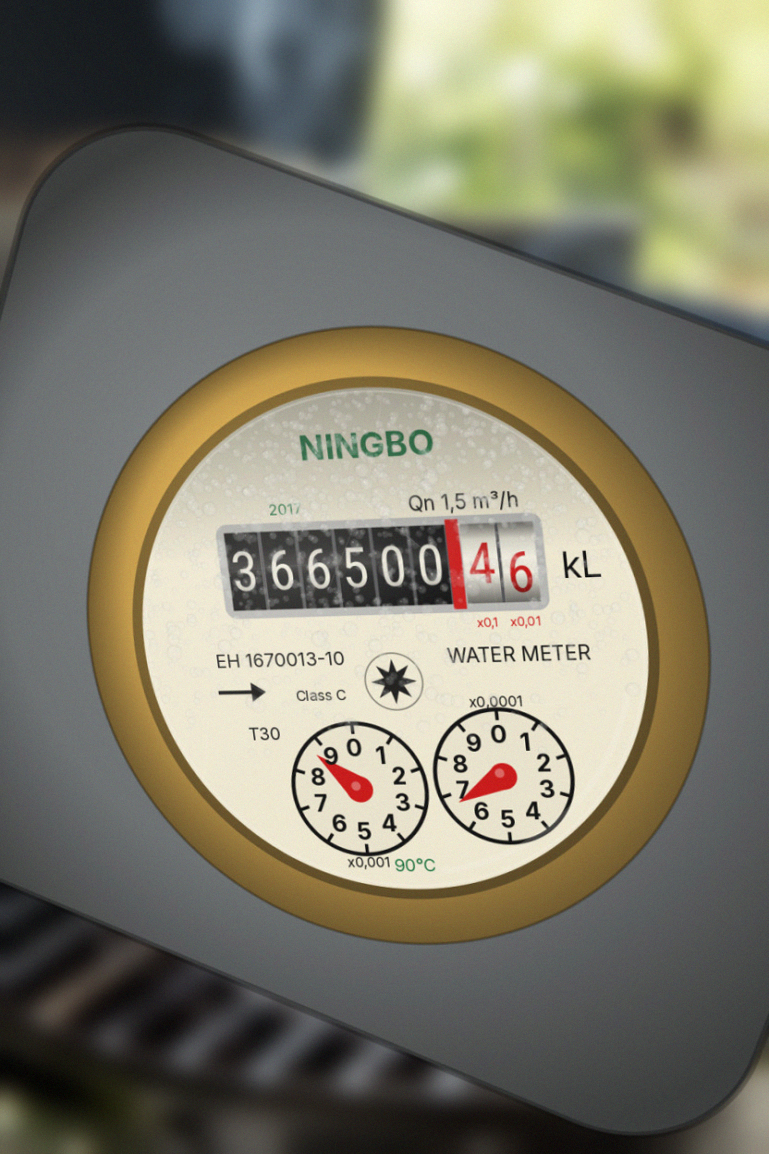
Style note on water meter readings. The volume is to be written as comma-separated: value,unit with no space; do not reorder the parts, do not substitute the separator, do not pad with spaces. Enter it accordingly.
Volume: 366500.4586,kL
